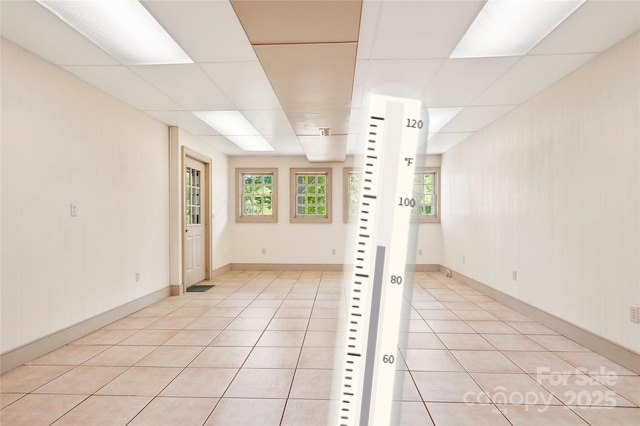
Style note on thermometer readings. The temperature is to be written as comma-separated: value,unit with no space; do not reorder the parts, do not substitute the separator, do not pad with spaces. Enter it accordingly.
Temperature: 88,°F
